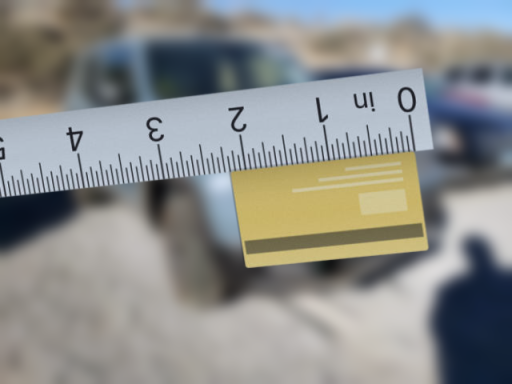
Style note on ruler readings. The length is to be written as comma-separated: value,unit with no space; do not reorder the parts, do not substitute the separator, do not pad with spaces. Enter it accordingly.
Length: 2.1875,in
